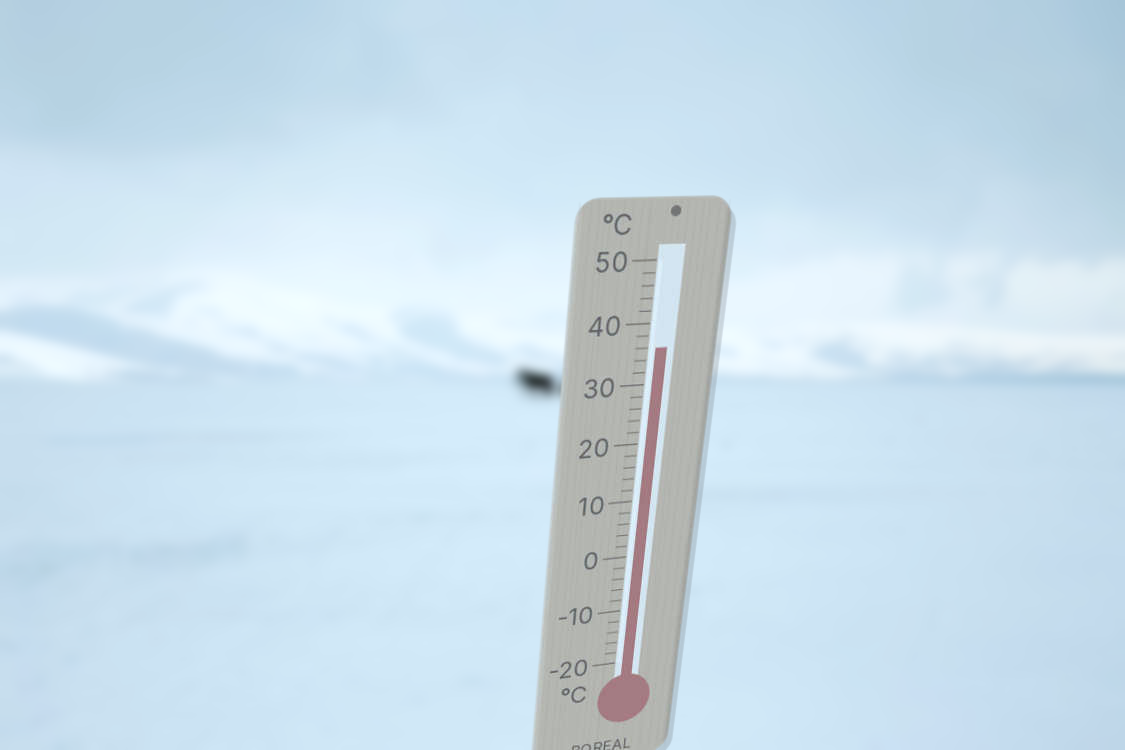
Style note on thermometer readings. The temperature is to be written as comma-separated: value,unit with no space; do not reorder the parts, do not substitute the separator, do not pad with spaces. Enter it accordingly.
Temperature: 36,°C
